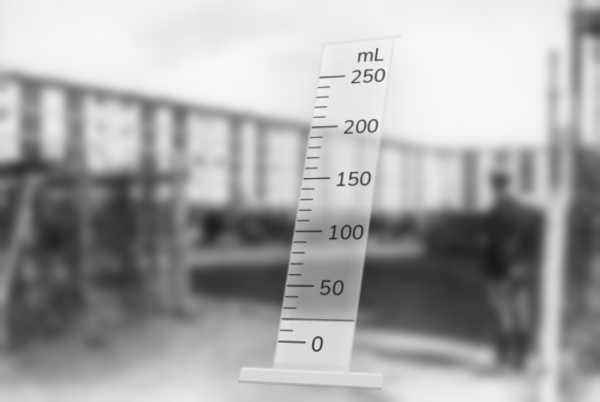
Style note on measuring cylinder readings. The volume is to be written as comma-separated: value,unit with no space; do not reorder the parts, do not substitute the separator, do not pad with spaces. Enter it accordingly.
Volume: 20,mL
